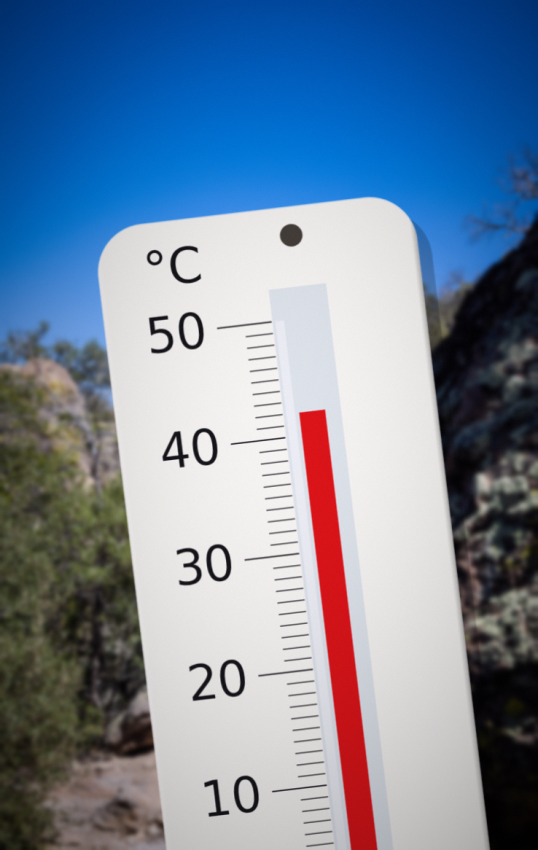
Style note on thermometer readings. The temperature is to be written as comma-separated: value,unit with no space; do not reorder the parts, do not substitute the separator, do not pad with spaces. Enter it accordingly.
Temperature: 42,°C
